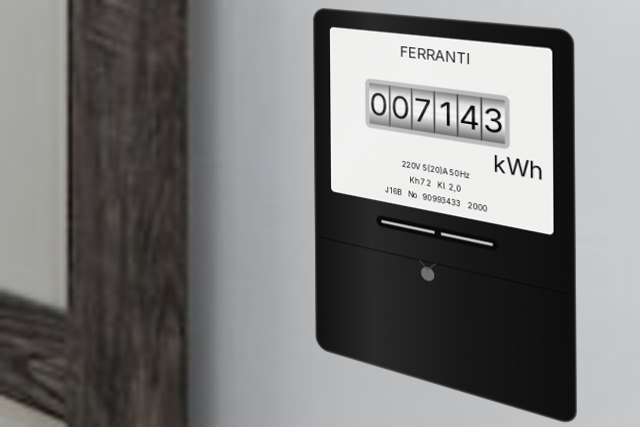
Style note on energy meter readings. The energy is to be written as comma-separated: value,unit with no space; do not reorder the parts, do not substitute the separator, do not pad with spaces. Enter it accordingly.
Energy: 7143,kWh
